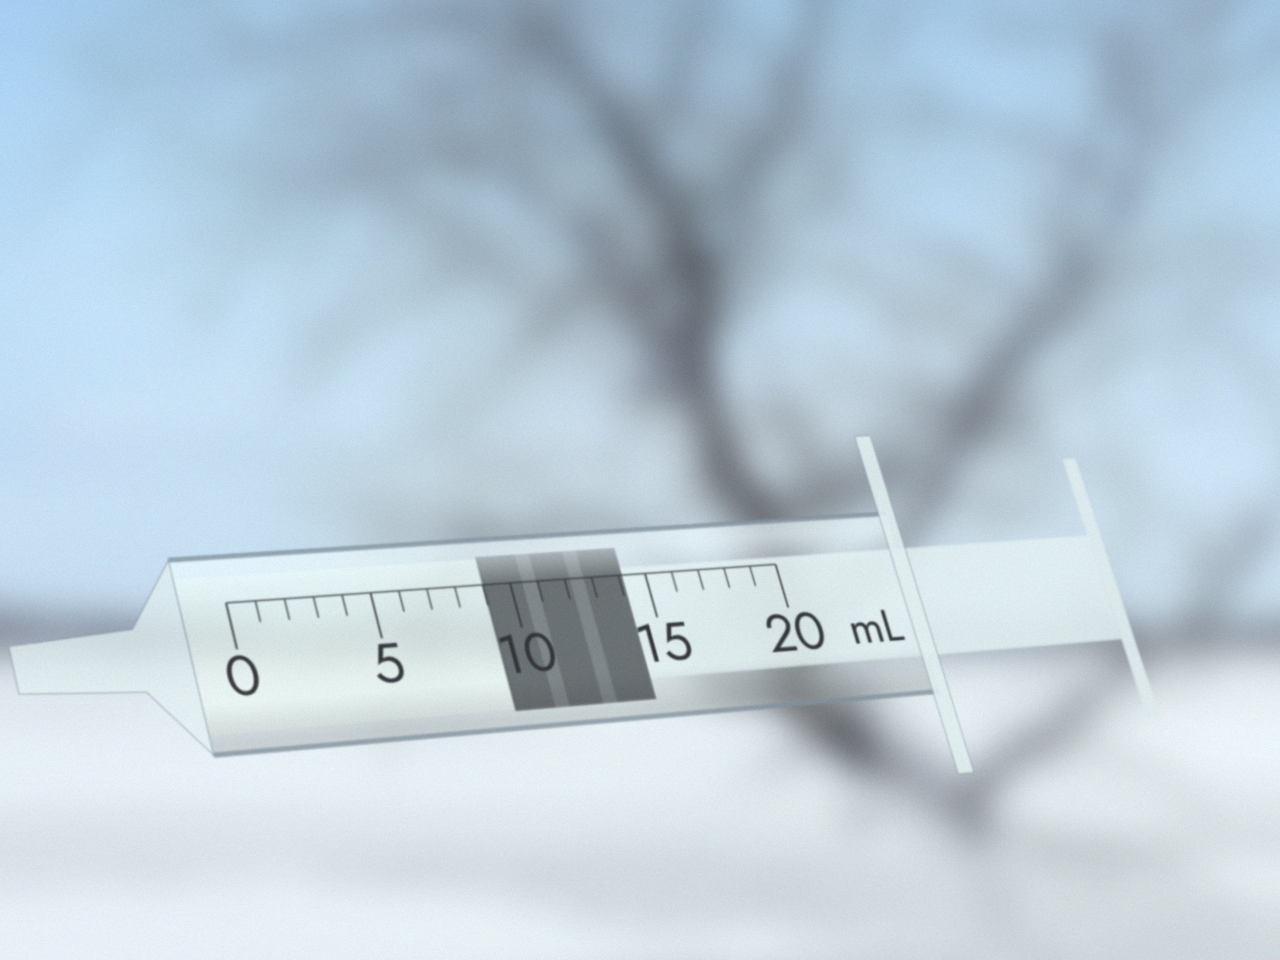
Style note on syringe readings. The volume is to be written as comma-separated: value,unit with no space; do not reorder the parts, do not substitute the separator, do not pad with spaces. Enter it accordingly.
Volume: 9,mL
